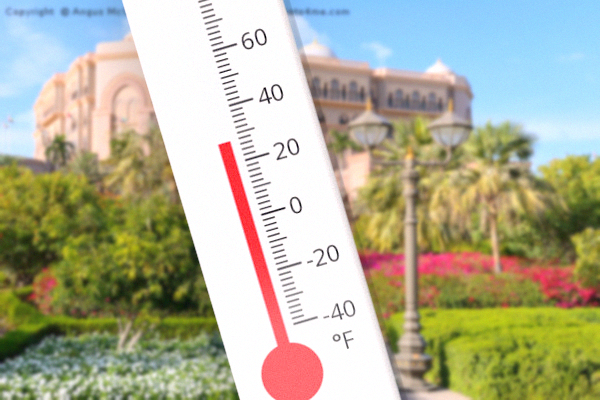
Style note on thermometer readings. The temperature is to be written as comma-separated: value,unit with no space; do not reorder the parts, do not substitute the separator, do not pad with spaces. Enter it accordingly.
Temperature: 28,°F
